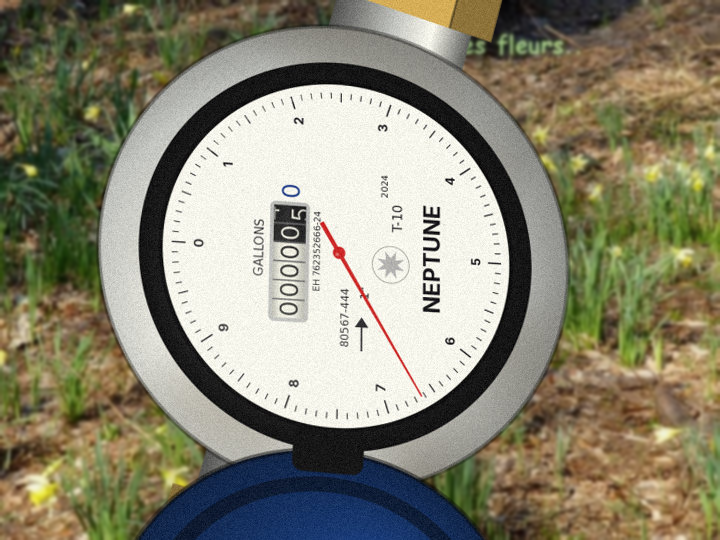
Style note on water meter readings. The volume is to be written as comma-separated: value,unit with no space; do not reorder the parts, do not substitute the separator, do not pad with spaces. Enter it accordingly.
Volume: 46.6,gal
